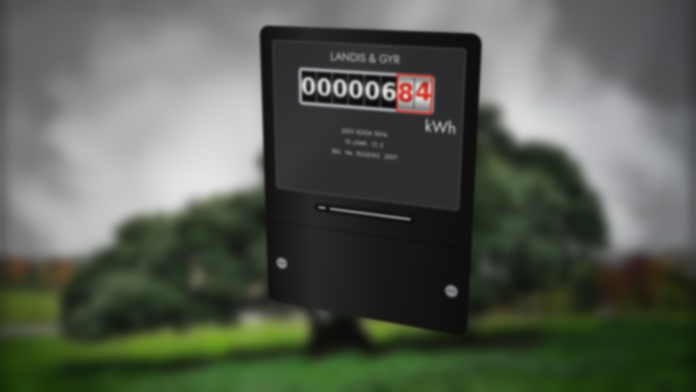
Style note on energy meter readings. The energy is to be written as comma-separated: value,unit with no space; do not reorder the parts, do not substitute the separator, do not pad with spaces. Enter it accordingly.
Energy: 6.84,kWh
